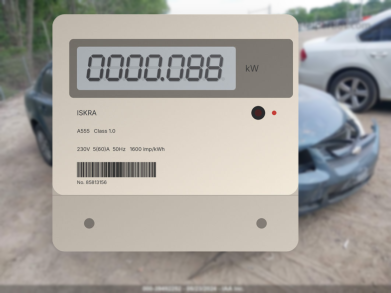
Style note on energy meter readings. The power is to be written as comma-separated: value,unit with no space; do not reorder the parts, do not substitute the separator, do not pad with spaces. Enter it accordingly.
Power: 0.088,kW
